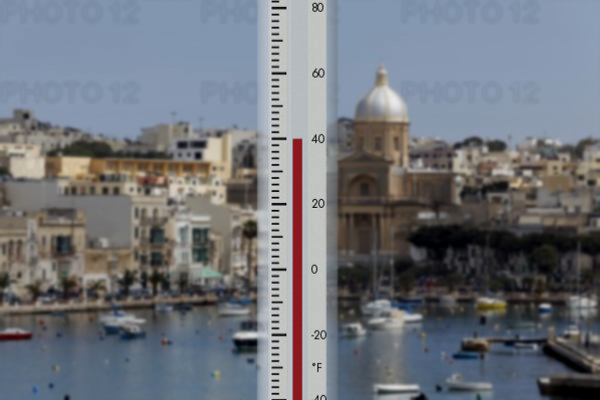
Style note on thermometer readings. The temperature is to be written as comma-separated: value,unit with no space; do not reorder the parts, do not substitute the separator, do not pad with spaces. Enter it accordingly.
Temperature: 40,°F
